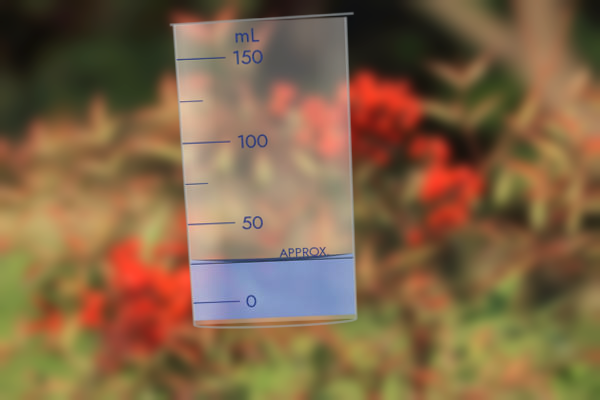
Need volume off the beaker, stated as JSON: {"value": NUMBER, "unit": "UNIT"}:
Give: {"value": 25, "unit": "mL"}
